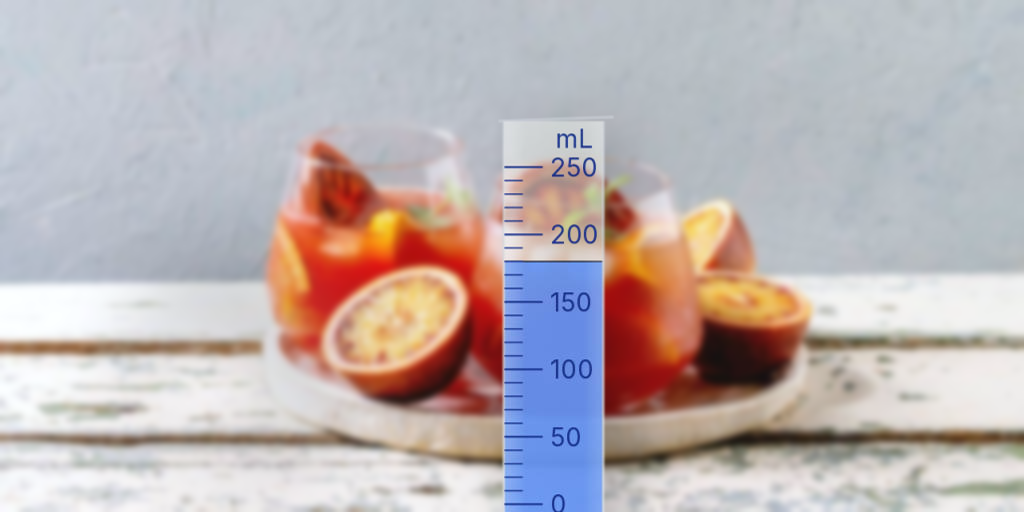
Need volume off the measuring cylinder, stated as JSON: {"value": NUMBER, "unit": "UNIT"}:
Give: {"value": 180, "unit": "mL"}
